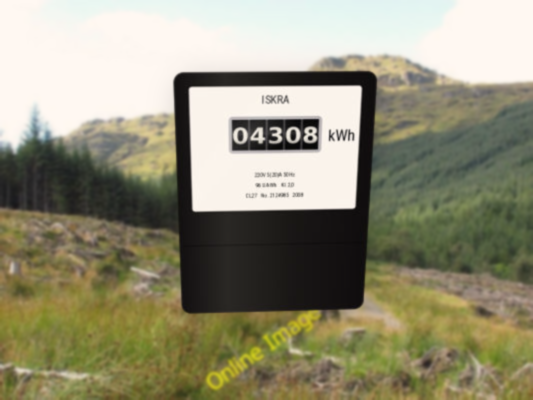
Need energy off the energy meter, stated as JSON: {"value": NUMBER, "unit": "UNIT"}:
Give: {"value": 4308, "unit": "kWh"}
